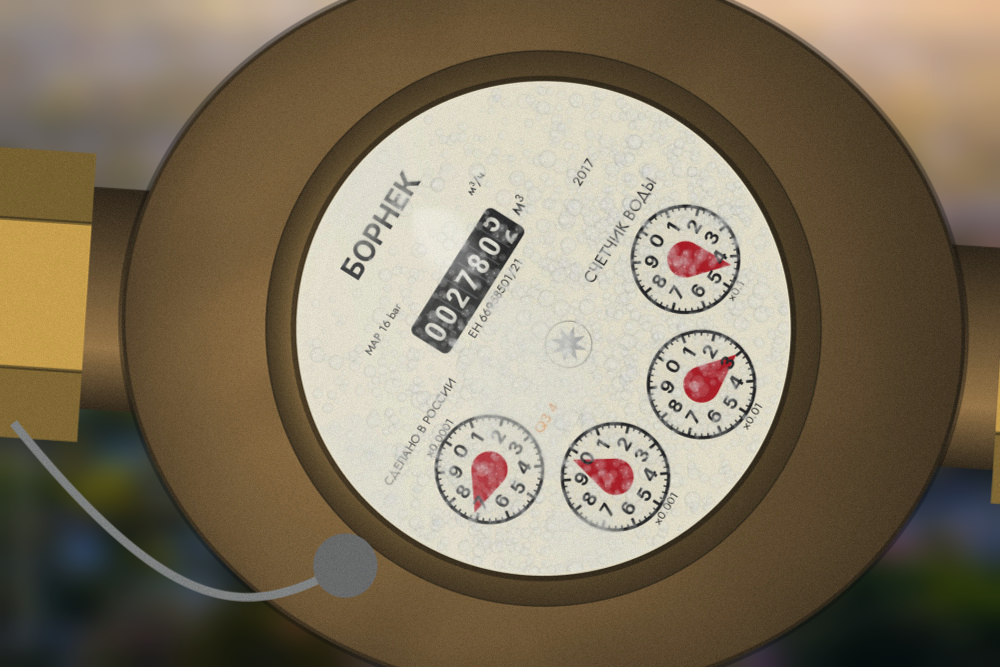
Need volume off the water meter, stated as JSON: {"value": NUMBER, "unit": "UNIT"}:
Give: {"value": 27805.4297, "unit": "m³"}
